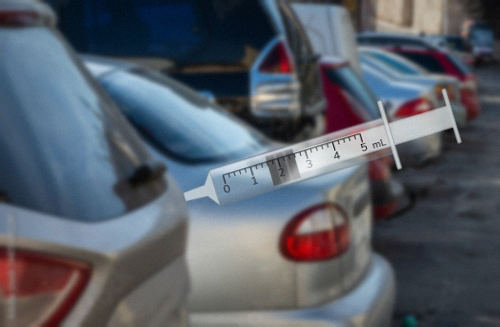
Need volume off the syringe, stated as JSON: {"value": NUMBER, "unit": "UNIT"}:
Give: {"value": 1.6, "unit": "mL"}
